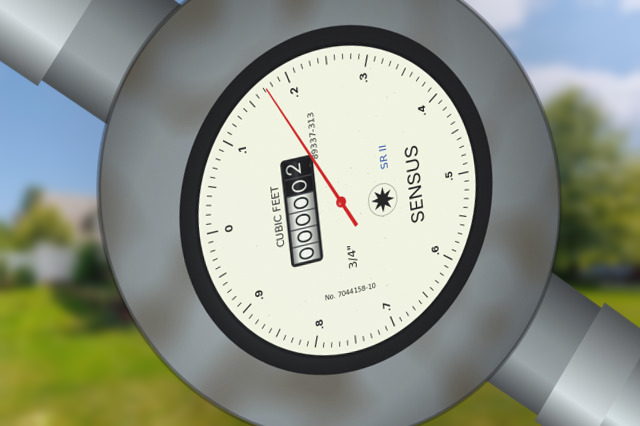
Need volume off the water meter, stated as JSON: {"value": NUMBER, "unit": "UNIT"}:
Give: {"value": 2.17, "unit": "ft³"}
